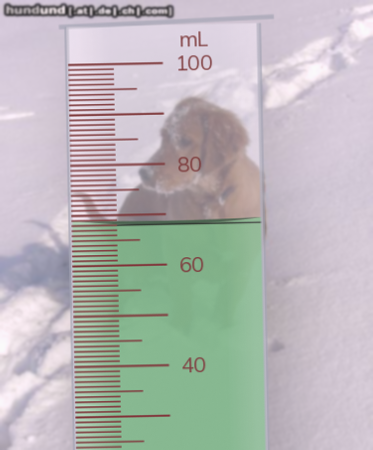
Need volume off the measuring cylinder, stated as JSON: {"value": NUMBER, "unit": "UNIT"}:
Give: {"value": 68, "unit": "mL"}
